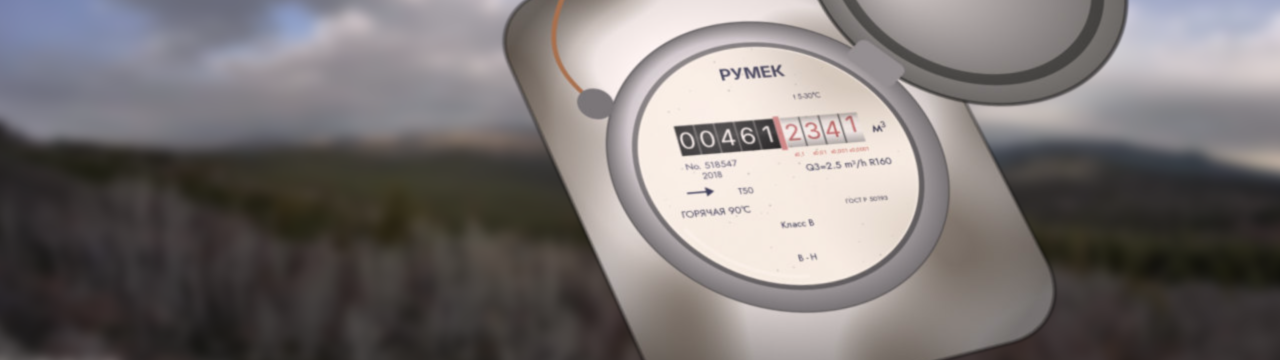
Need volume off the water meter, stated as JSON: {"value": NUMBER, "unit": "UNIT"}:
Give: {"value": 461.2341, "unit": "m³"}
